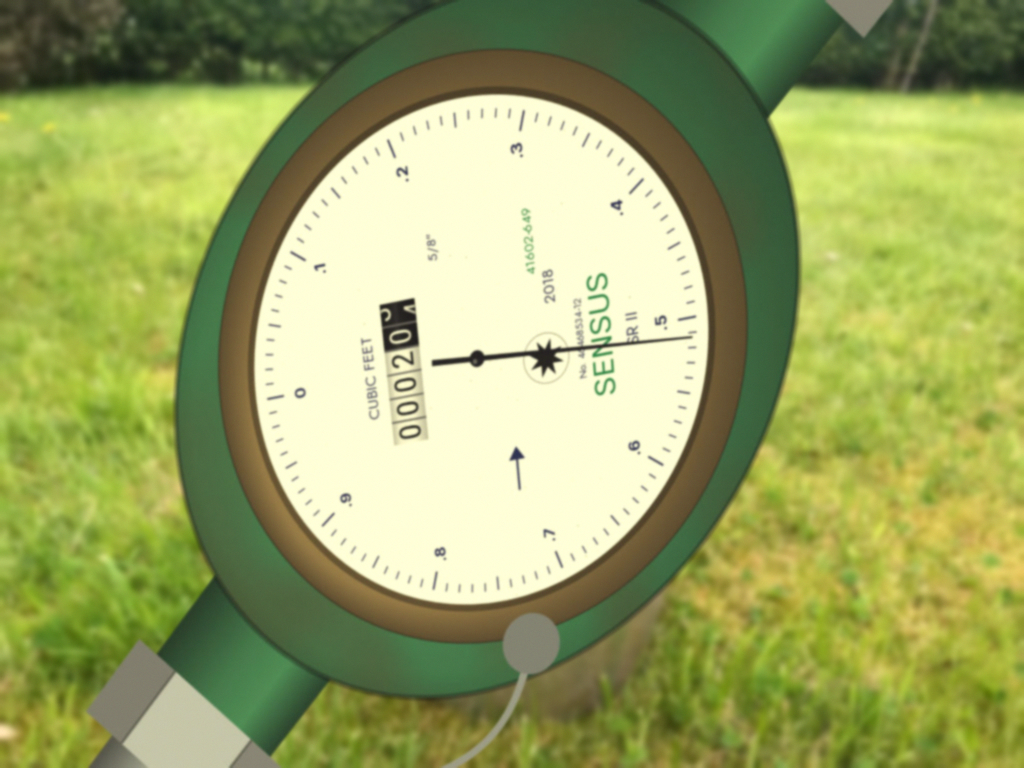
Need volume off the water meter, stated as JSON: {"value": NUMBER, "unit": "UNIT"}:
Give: {"value": 203.51, "unit": "ft³"}
